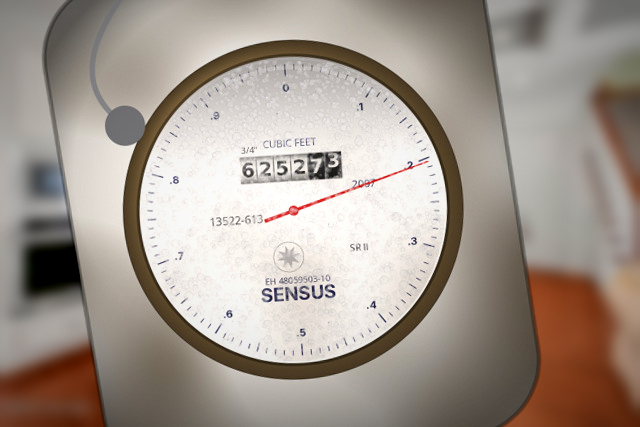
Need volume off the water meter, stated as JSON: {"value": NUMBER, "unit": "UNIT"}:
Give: {"value": 625273.20, "unit": "ft³"}
